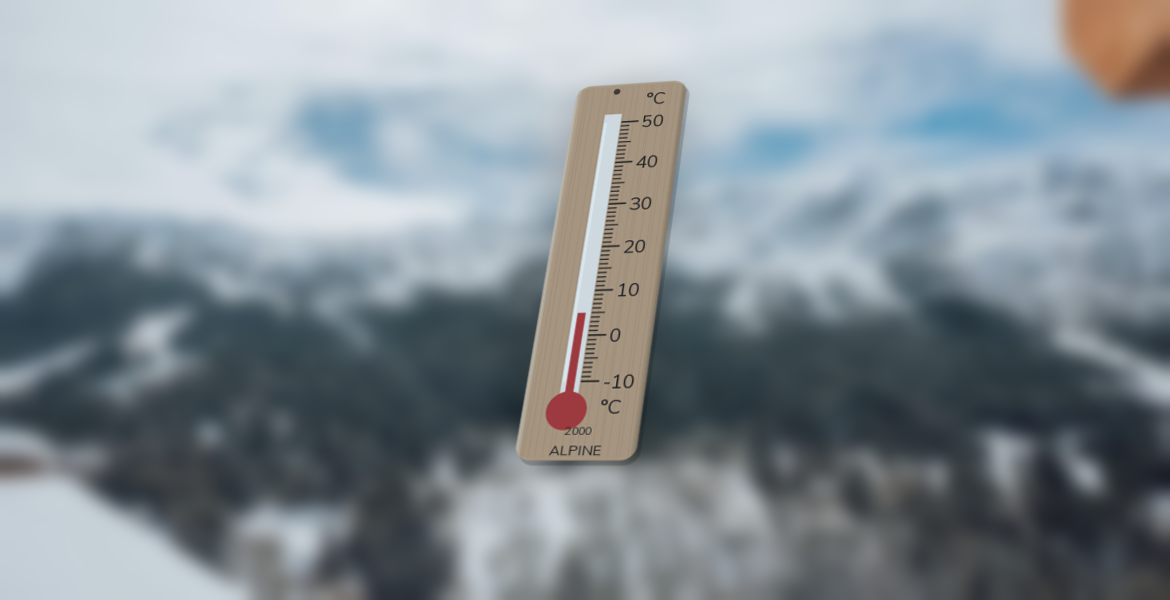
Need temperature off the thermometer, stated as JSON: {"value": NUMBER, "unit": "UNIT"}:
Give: {"value": 5, "unit": "°C"}
